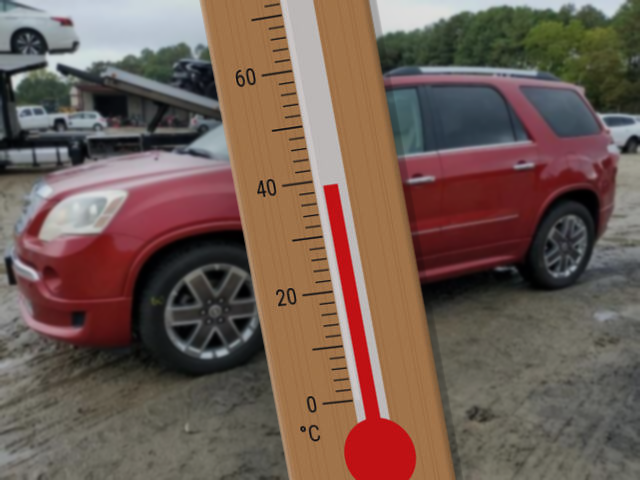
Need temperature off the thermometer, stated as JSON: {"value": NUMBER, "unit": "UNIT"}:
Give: {"value": 39, "unit": "°C"}
